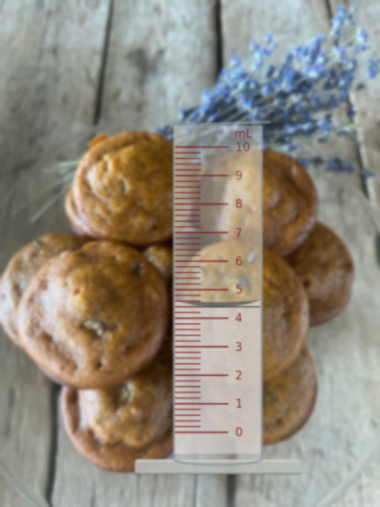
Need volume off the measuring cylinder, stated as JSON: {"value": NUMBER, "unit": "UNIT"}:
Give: {"value": 4.4, "unit": "mL"}
